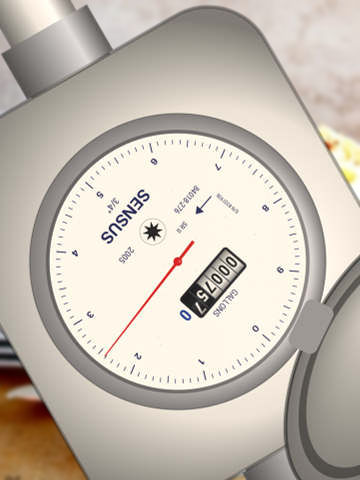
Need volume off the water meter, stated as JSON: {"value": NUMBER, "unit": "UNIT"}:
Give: {"value": 7572.4, "unit": "gal"}
